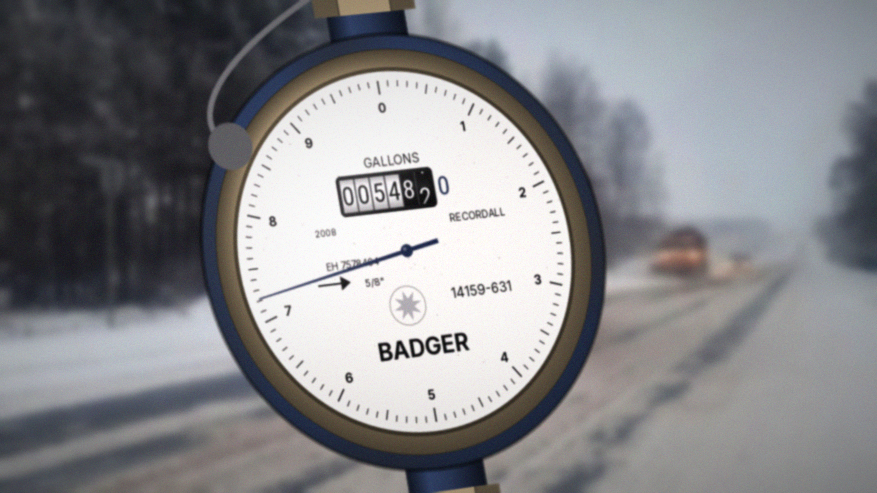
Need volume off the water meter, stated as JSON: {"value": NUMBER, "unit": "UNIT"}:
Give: {"value": 54817.2, "unit": "gal"}
